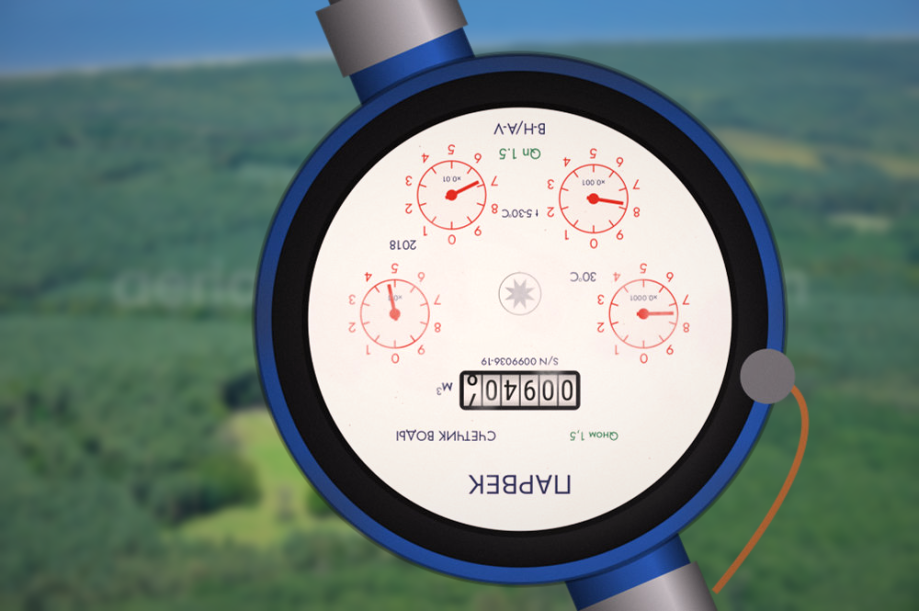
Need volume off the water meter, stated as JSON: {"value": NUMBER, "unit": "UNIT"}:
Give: {"value": 9407.4677, "unit": "m³"}
